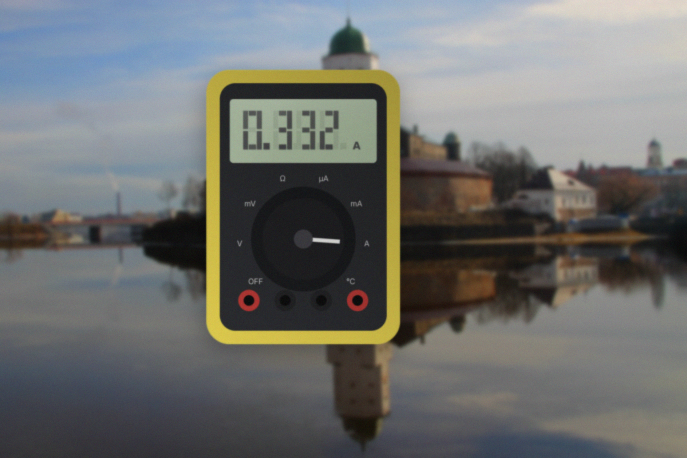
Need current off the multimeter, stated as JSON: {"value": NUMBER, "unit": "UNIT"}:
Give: {"value": 0.332, "unit": "A"}
